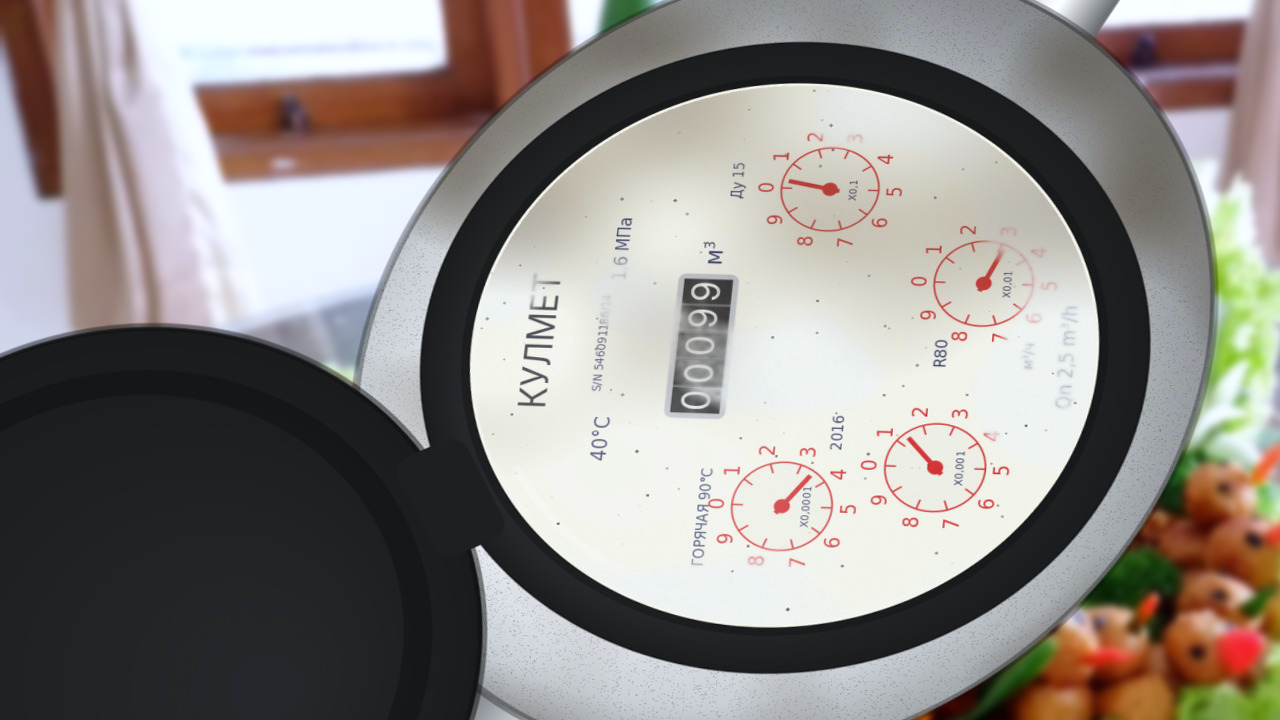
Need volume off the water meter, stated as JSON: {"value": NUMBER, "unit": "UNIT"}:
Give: {"value": 99.0313, "unit": "m³"}
